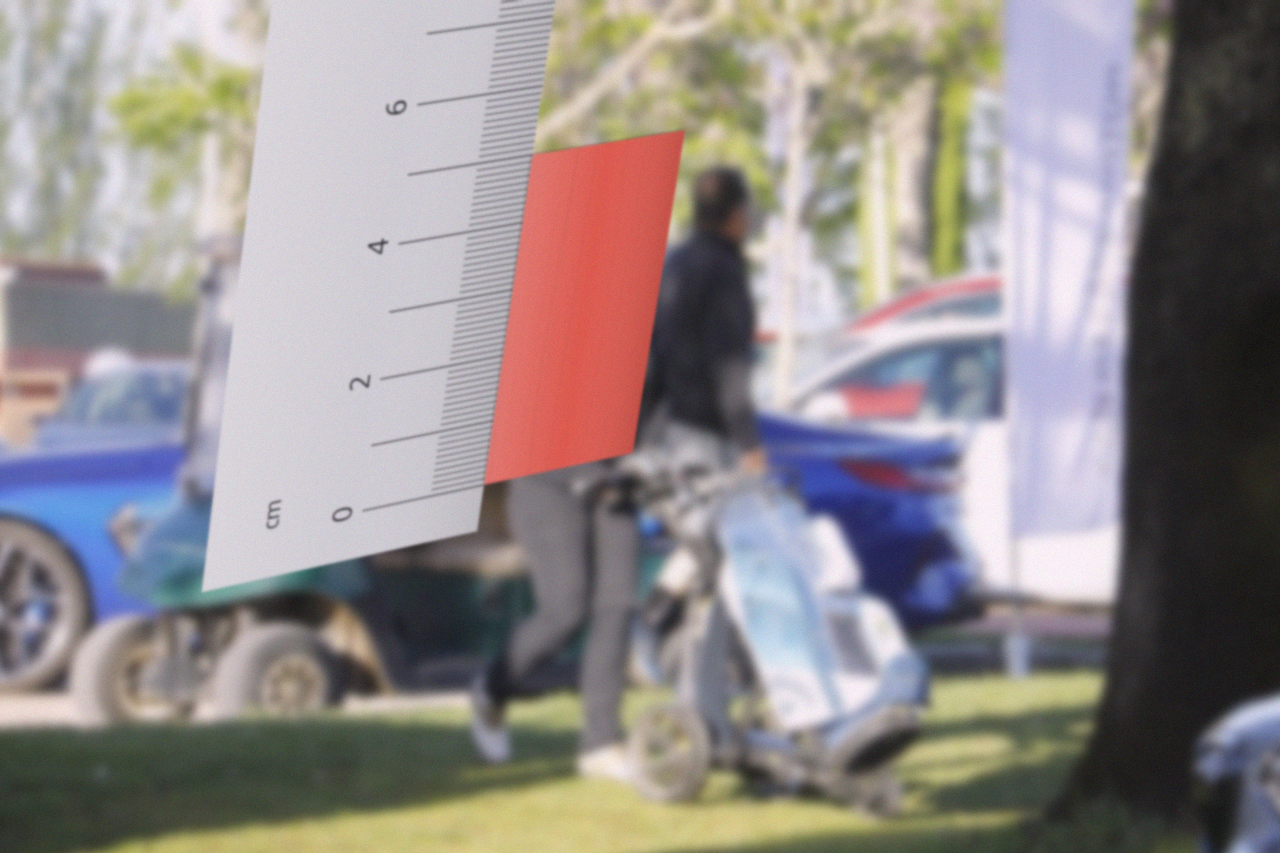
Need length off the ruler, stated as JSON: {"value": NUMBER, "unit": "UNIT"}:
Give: {"value": 5, "unit": "cm"}
